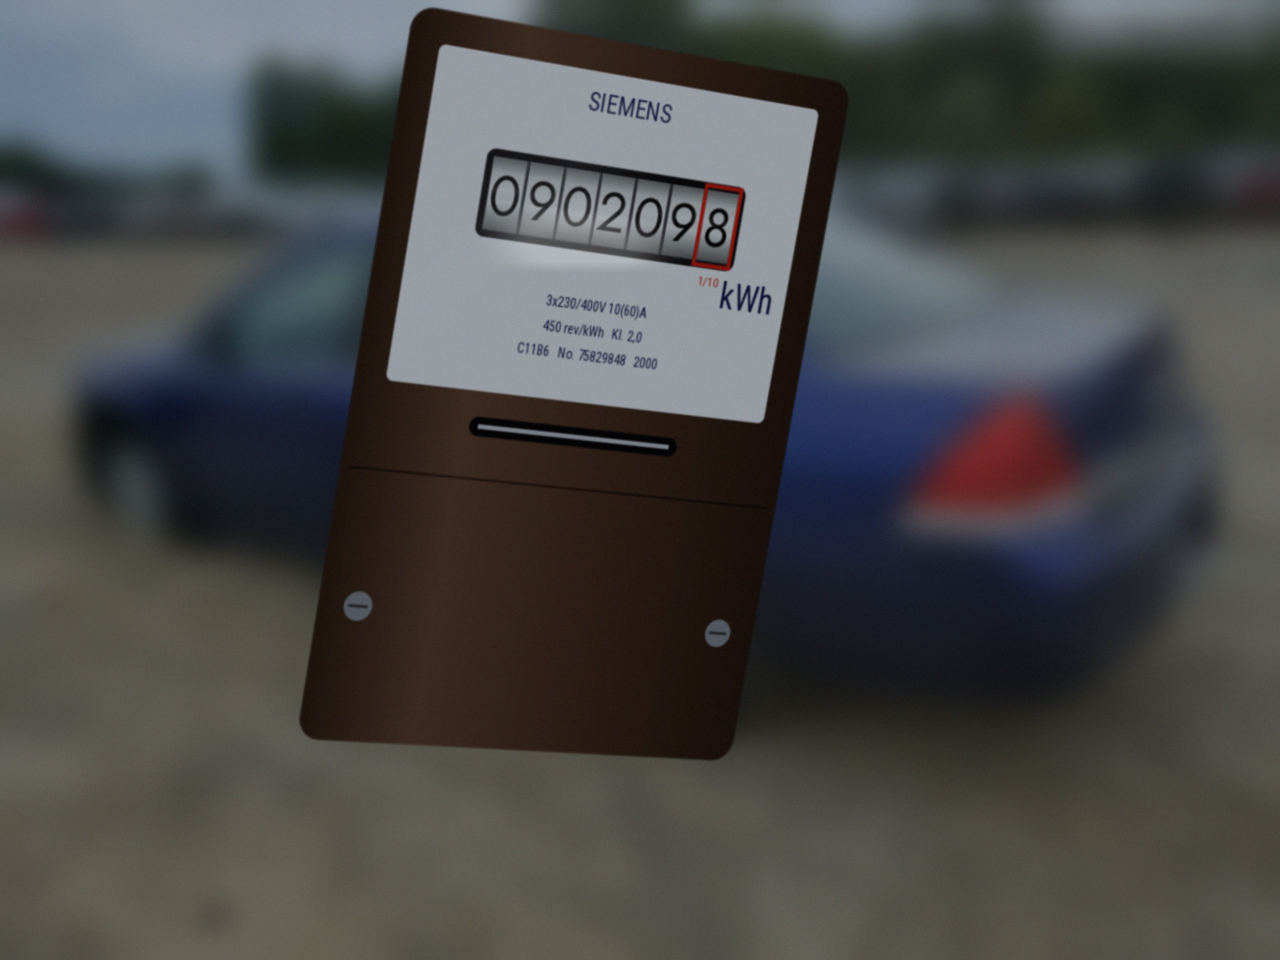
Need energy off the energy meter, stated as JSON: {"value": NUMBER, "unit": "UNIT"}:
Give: {"value": 90209.8, "unit": "kWh"}
